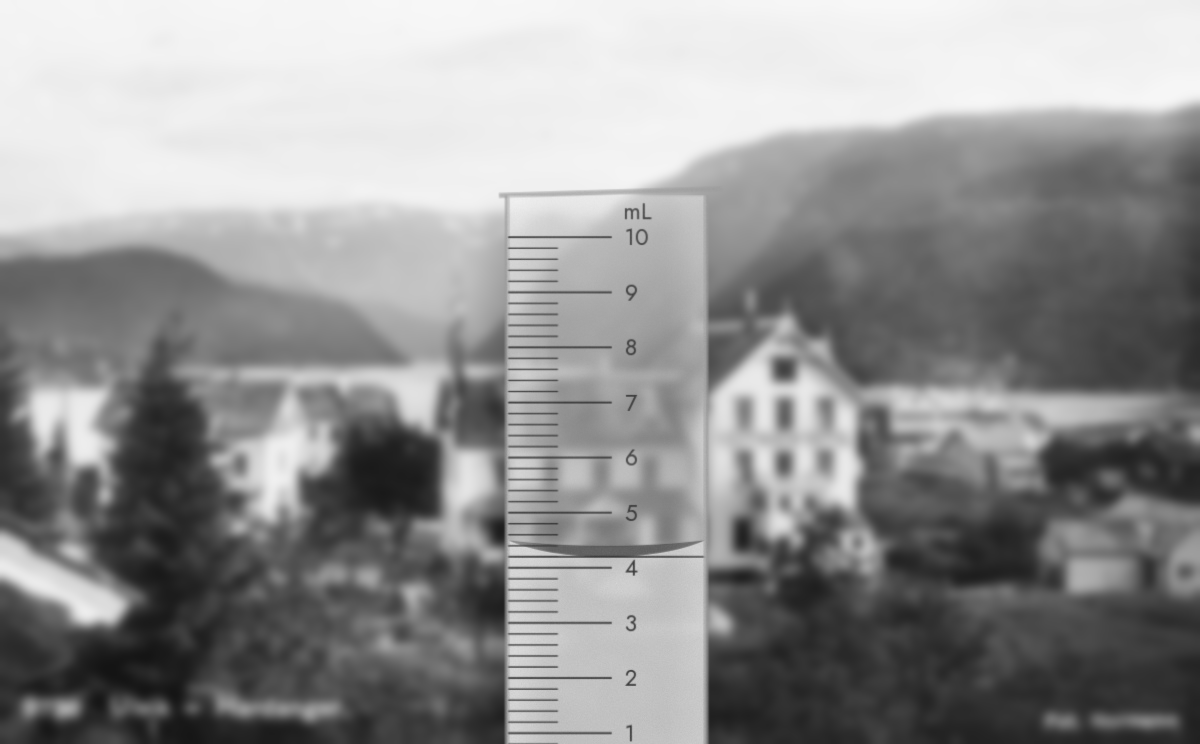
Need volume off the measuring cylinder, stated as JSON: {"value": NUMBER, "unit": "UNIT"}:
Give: {"value": 4.2, "unit": "mL"}
